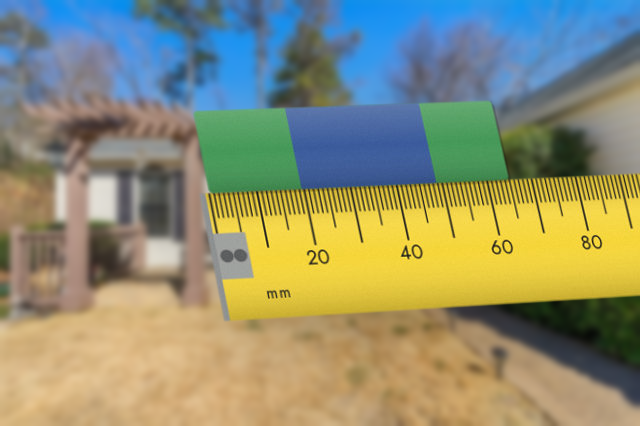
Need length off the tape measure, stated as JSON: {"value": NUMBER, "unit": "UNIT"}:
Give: {"value": 65, "unit": "mm"}
